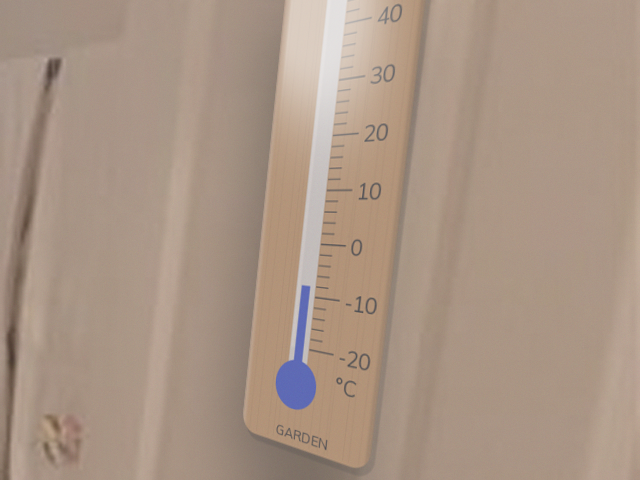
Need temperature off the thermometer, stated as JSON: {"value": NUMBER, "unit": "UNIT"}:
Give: {"value": -8, "unit": "°C"}
